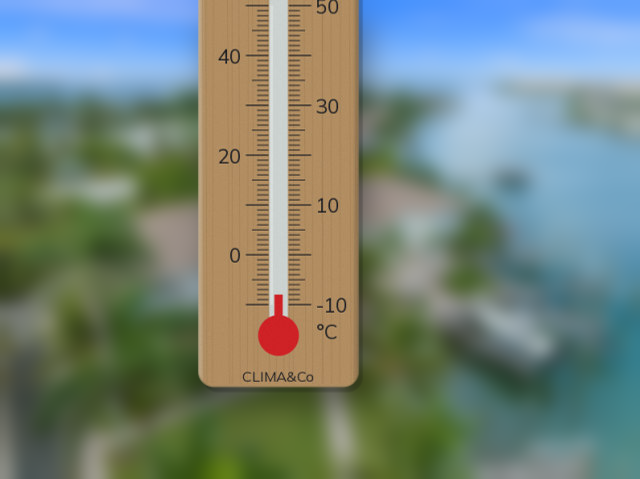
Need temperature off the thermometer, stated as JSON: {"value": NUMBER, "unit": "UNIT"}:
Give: {"value": -8, "unit": "°C"}
